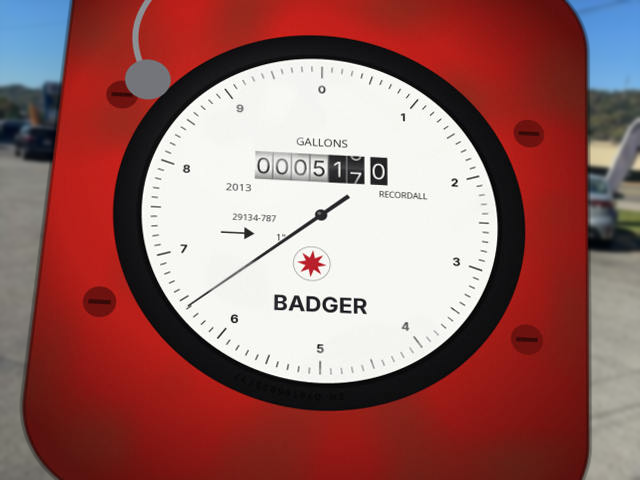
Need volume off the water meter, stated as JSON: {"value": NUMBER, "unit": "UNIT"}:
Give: {"value": 5166.4, "unit": "gal"}
